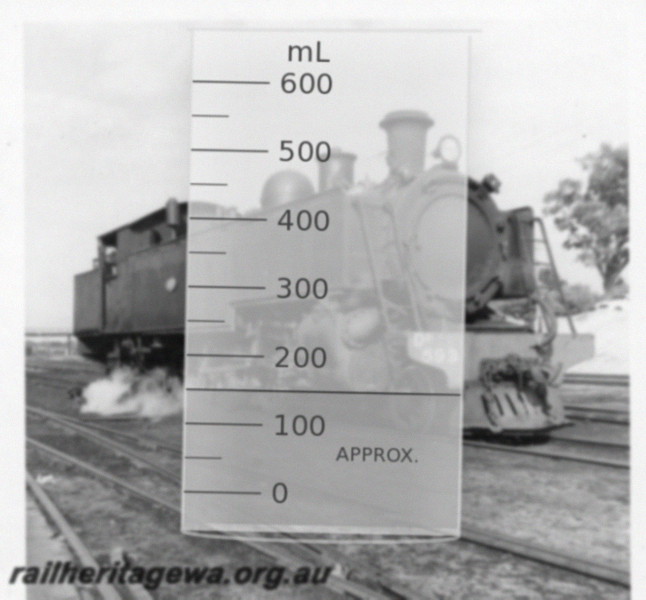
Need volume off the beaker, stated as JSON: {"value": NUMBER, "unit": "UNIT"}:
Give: {"value": 150, "unit": "mL"}
